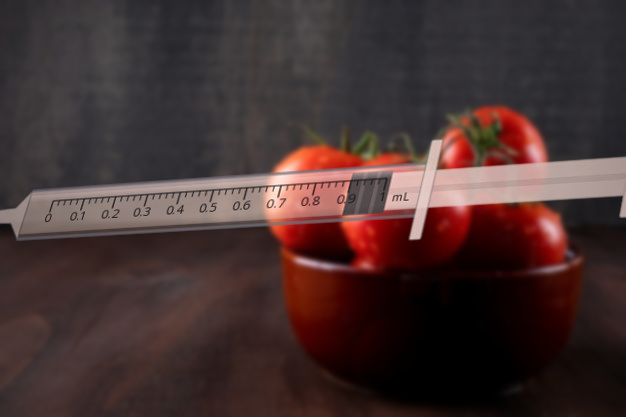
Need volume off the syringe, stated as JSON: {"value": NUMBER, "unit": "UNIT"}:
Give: {"value": 0.9, "unit": "mL"}
